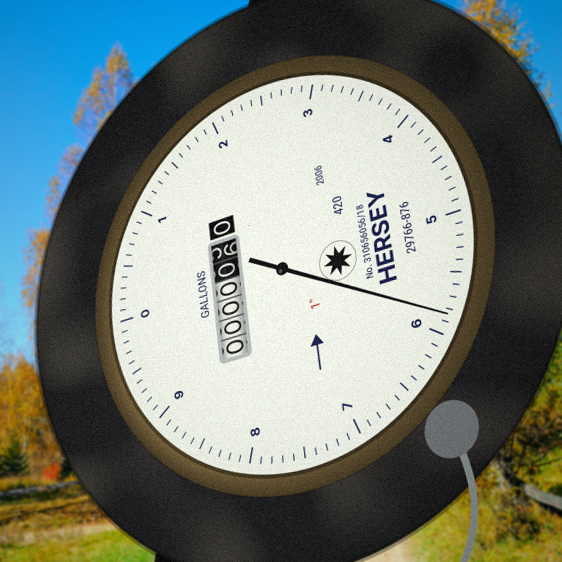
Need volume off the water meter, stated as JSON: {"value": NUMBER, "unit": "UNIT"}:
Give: {"value": 55.8, "unit": "gal"}
